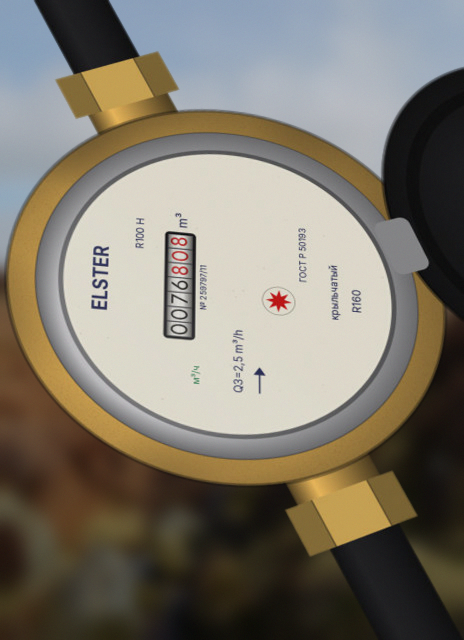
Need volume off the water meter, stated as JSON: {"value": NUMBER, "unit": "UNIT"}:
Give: {"value": 76.808, "unit": "m³"}
